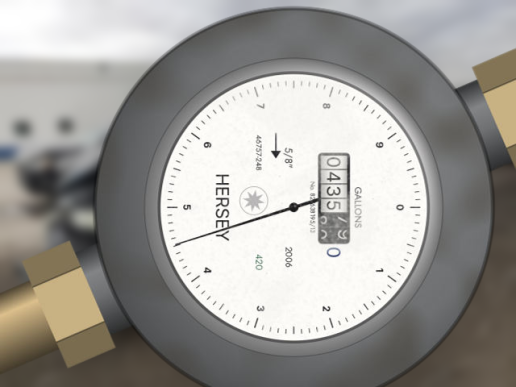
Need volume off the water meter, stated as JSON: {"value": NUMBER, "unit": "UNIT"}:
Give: {"value": 435794.5, "unit": "gal"}
